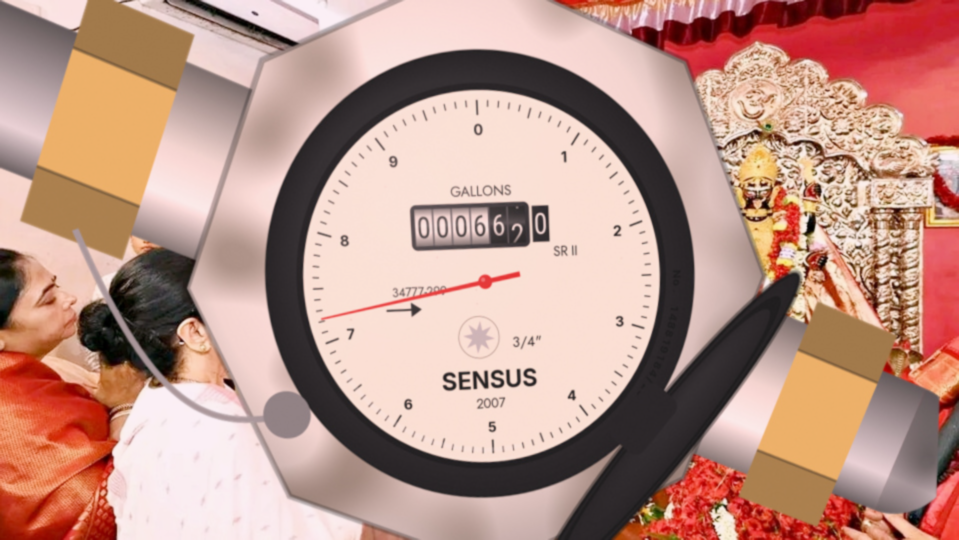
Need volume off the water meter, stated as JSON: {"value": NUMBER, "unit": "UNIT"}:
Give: {"value": 6617.2, "unit": "gal"}
